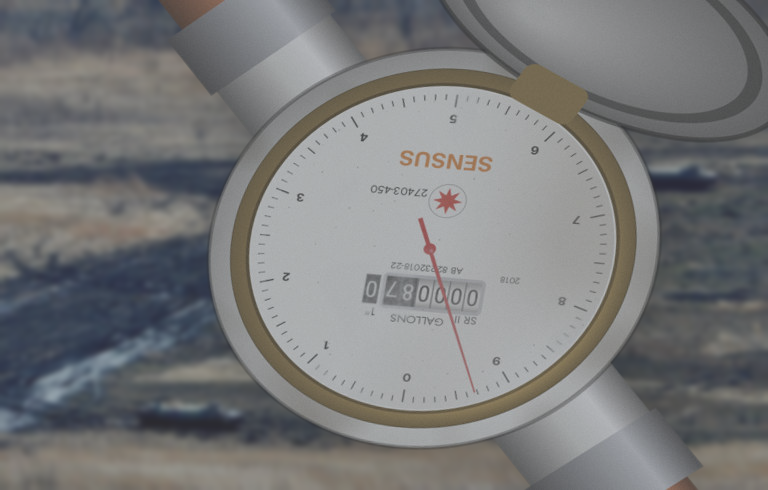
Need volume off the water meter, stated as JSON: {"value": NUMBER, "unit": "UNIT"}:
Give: {"value": 869.3, "unit": "gal"}
